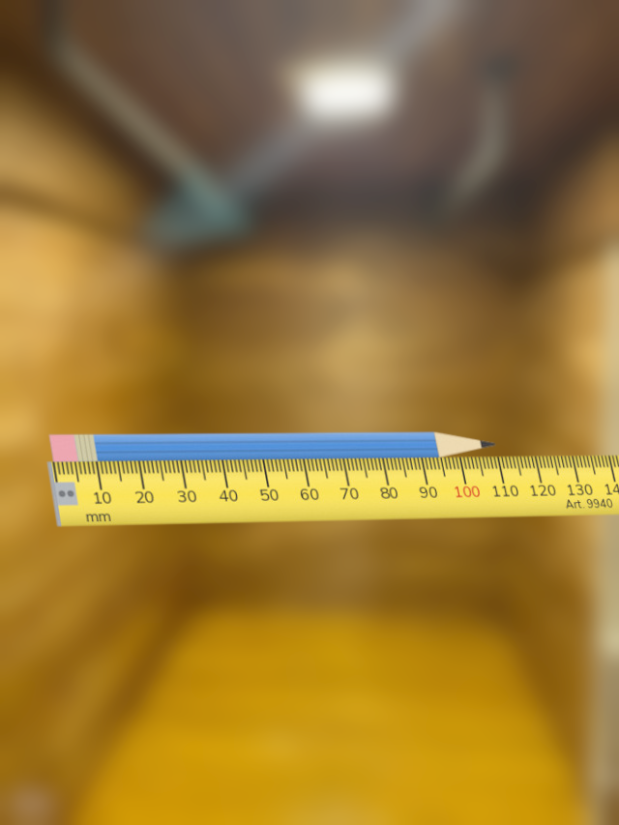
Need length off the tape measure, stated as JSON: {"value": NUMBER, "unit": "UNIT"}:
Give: {"value": 110, "unit": "mm"}
